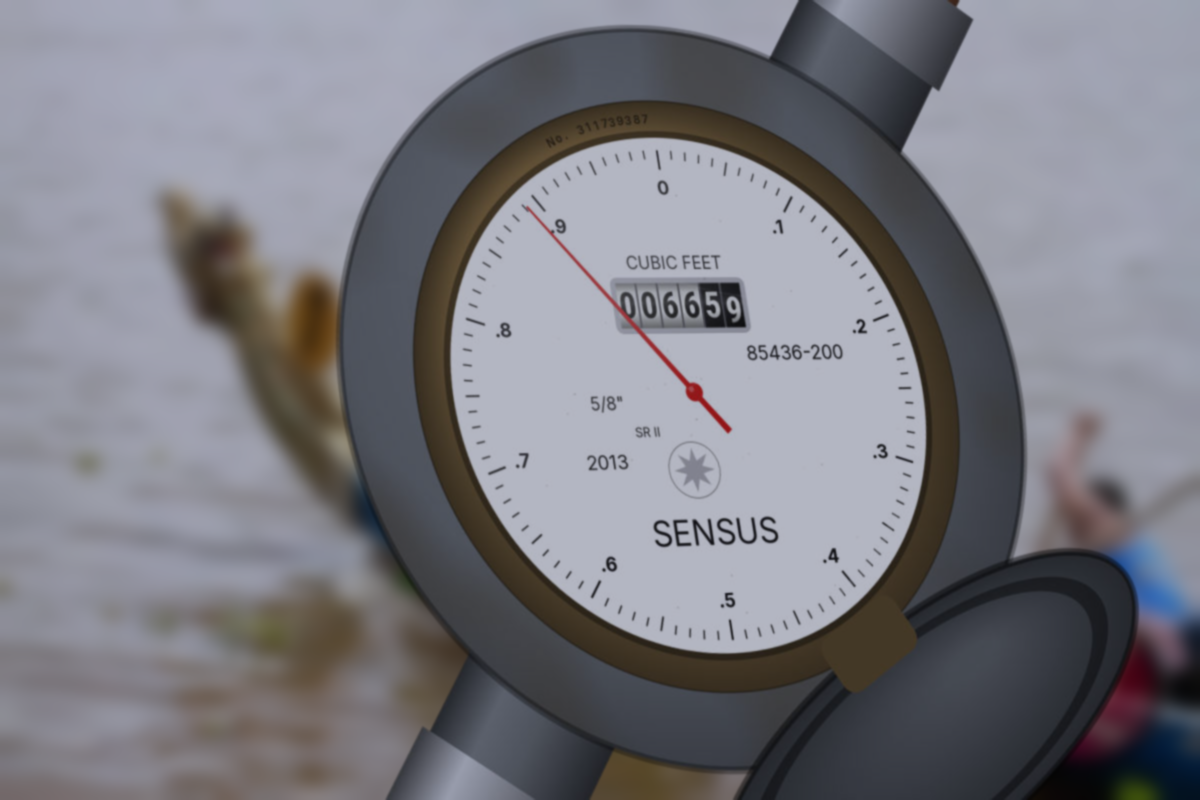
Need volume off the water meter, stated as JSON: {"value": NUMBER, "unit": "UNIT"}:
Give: {"value": 6658.89, "unit": "ft³"}
